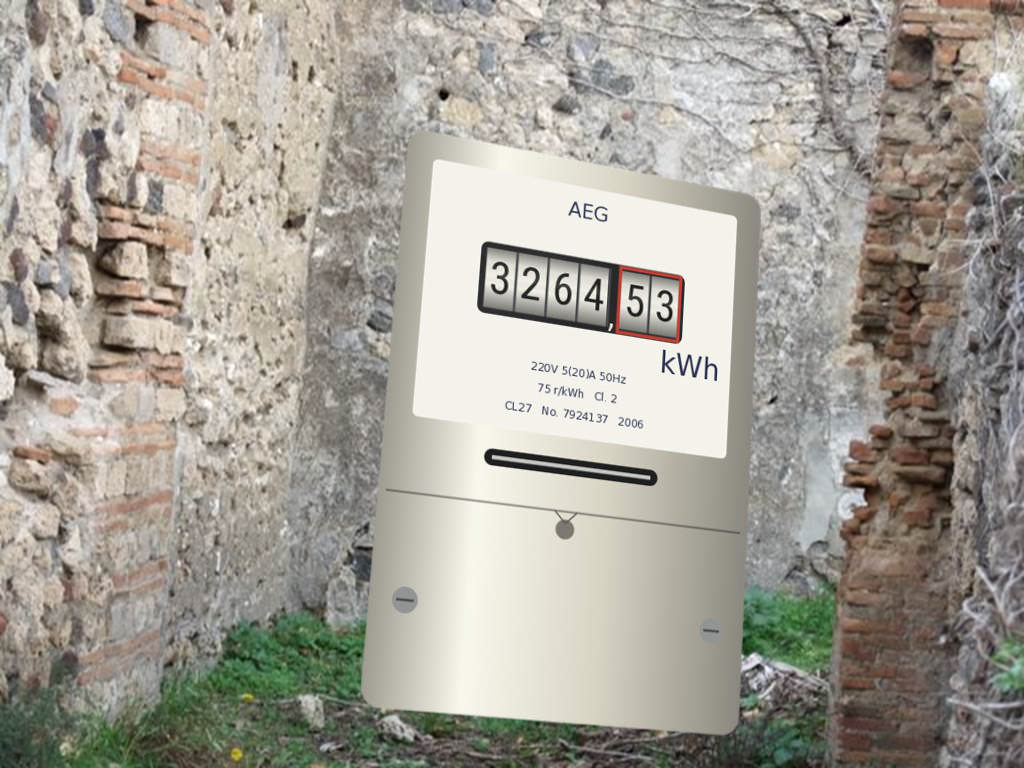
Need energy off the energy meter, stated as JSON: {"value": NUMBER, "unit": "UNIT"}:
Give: {"value": 3264.53, "unit": "kWh"}
